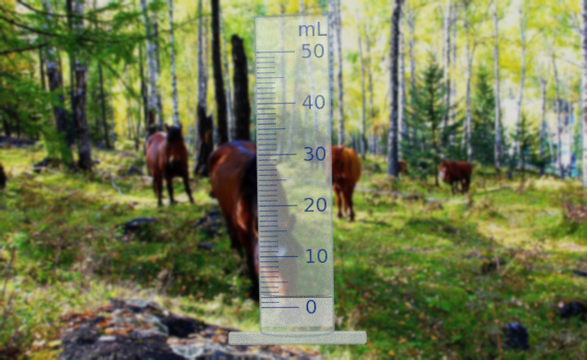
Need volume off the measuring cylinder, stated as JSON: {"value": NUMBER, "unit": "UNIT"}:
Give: {"value": 2, "unit": "mL"}
